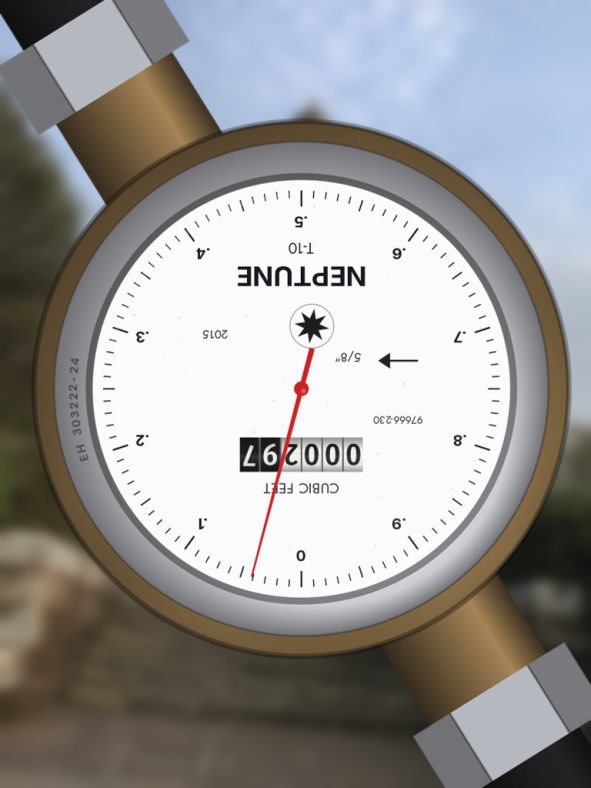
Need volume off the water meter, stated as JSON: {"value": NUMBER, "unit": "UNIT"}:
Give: {"value": 297.04, "unit": "ft³"}
